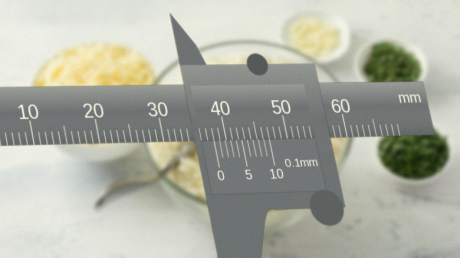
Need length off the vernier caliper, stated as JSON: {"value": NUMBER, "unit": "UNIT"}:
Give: {"value": 38.0, "unit": "mm"}
